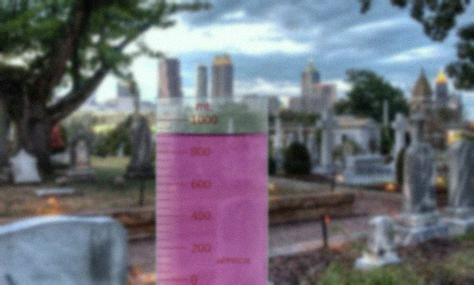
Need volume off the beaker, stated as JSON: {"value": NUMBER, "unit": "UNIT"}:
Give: {"value": 900, "unit": "mL"}
